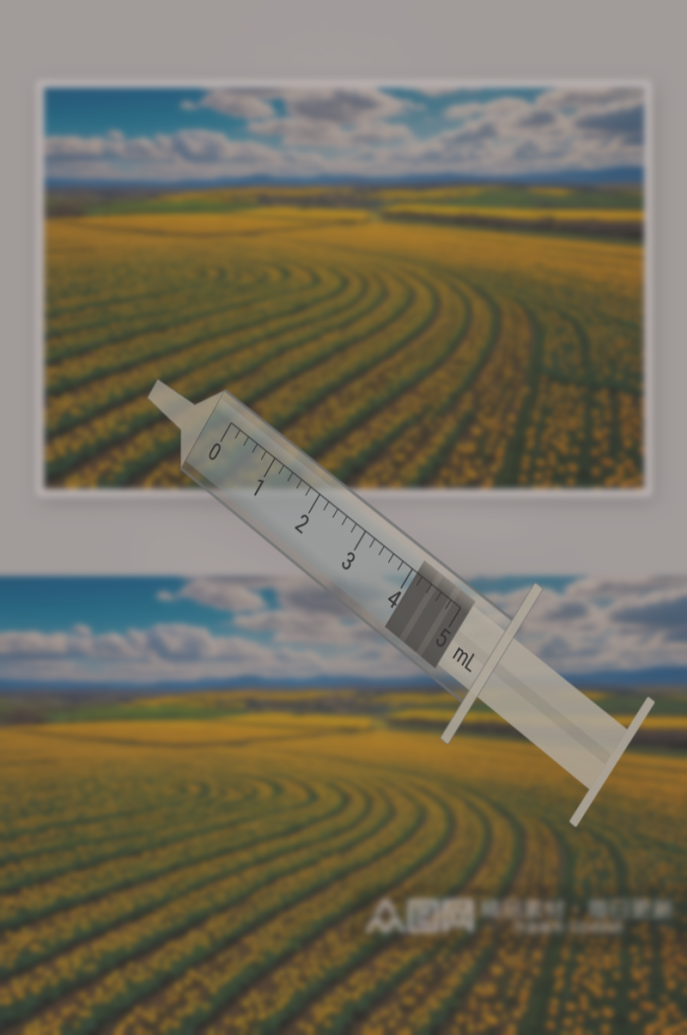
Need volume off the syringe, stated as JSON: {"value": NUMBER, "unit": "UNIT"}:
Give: {"value": 4.1, "unit": "mL"}
